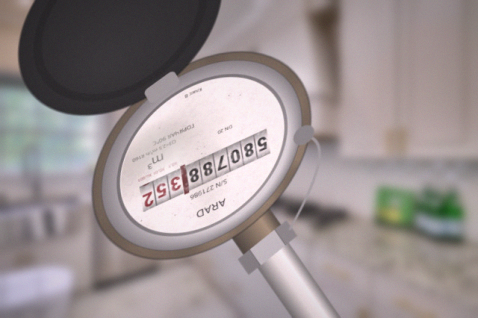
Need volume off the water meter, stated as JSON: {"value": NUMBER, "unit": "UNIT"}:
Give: {"value": 580788.352, "unit": "m³"}
